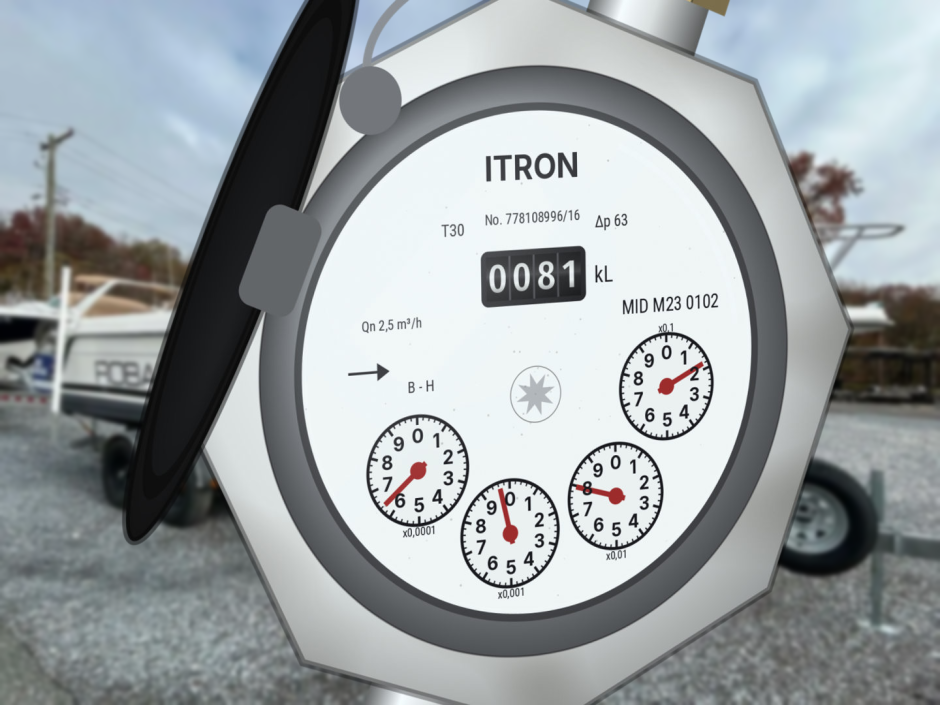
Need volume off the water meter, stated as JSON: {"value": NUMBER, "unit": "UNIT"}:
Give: {"value": 81.1796, "unit": "kL"}
